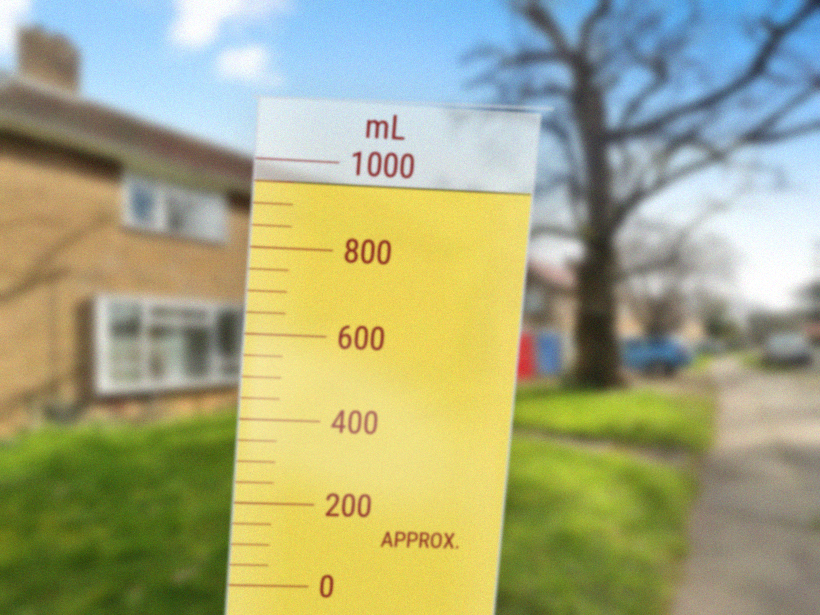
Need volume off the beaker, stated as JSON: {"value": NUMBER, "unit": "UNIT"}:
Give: {"value": 950, "unit": "mL"}
